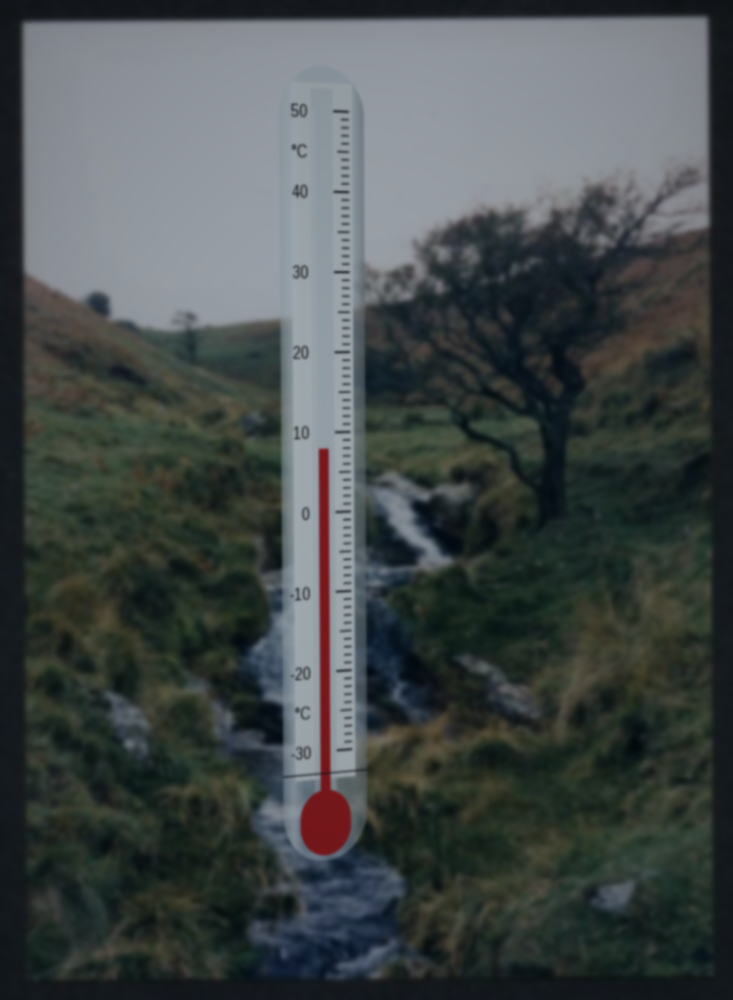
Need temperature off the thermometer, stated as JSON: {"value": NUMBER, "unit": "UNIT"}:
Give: {"value": 8, "unit": "°C"}
